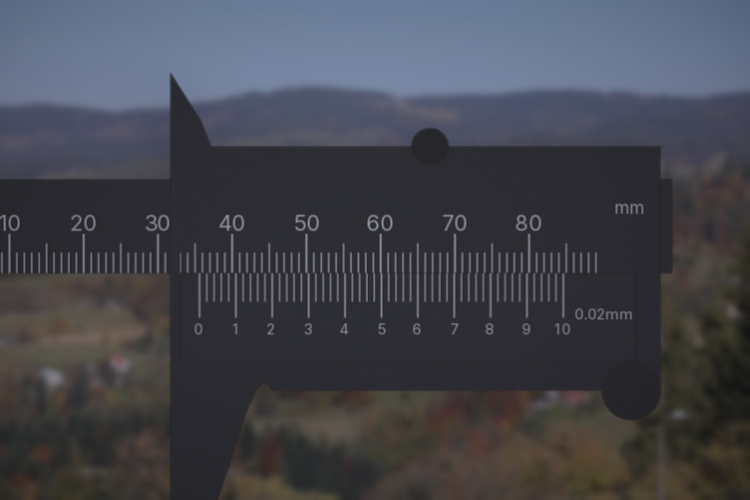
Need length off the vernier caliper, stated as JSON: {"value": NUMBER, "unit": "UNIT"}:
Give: {"value": 35.6, "unit": "mm"}
